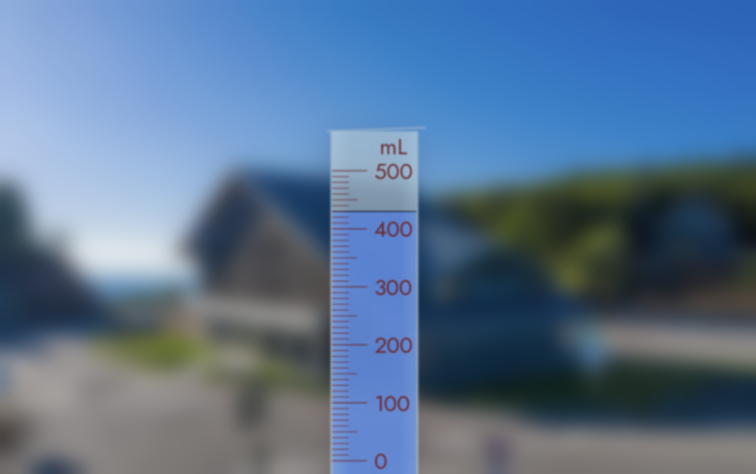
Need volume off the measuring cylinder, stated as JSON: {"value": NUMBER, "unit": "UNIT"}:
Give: {"value": 430, "unit": "mL"}
